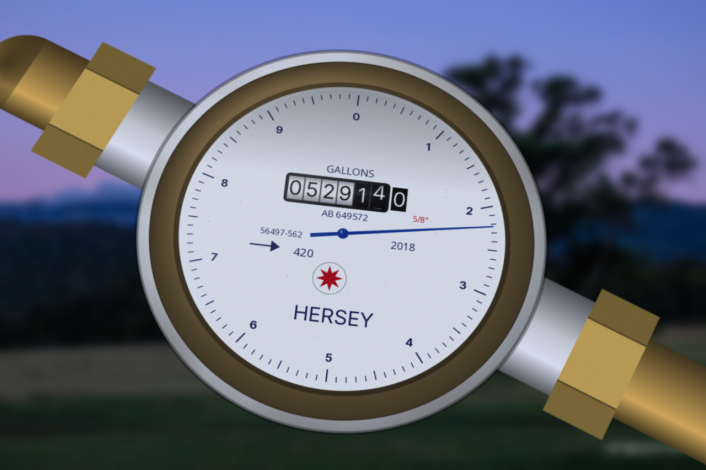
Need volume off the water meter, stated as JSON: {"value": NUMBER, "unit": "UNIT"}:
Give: {"value": 529142.2, "unit": "gal"}
